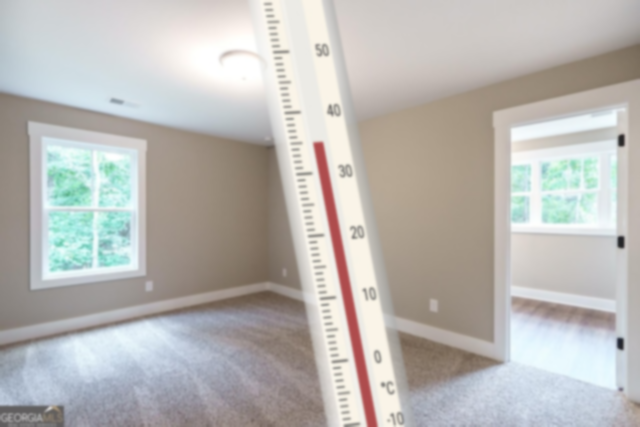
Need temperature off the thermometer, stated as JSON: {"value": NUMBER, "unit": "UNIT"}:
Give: {"value": 35, "unit": "°C"}
